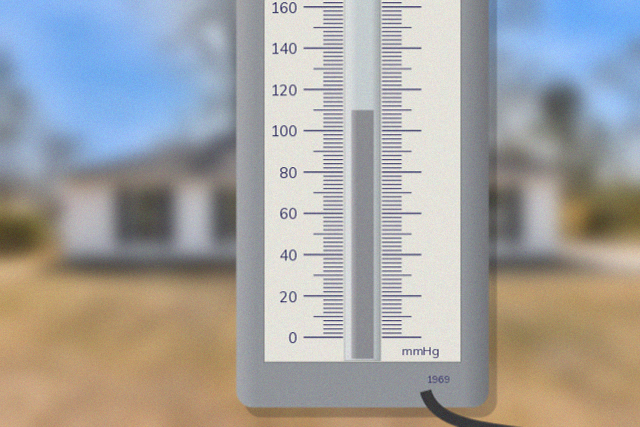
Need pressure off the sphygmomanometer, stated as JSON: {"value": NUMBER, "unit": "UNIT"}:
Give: {"value": 110, "unit": "mmHg"}
